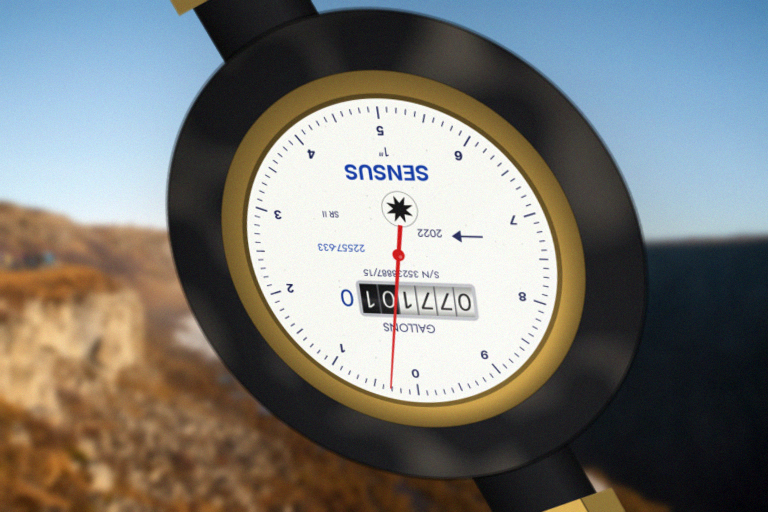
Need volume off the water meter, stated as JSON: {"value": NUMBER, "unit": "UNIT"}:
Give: {"value": 771010.3, "unit": "gal"}
